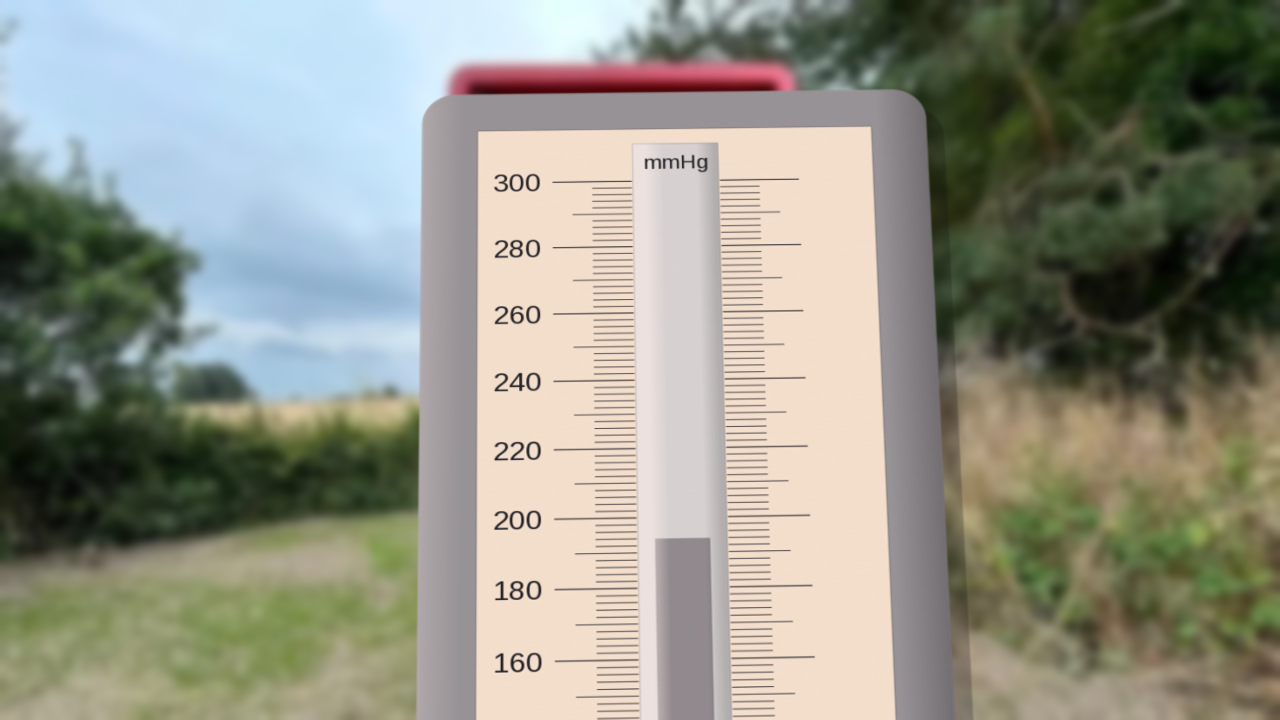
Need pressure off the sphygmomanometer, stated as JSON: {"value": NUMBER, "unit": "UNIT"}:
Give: {"value": 194, "unit": "mmHg"}
